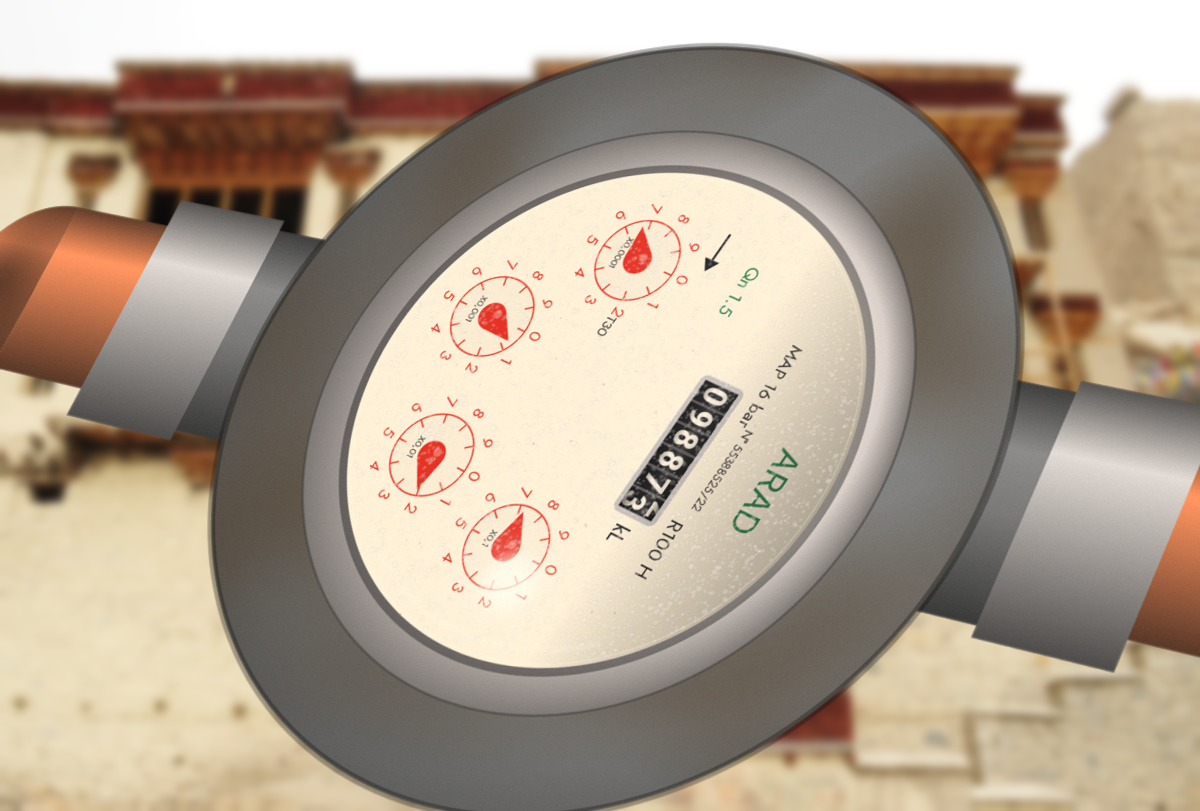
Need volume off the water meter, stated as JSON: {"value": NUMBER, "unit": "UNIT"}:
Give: {"value": 98872.7206, "unit": "kL"}
